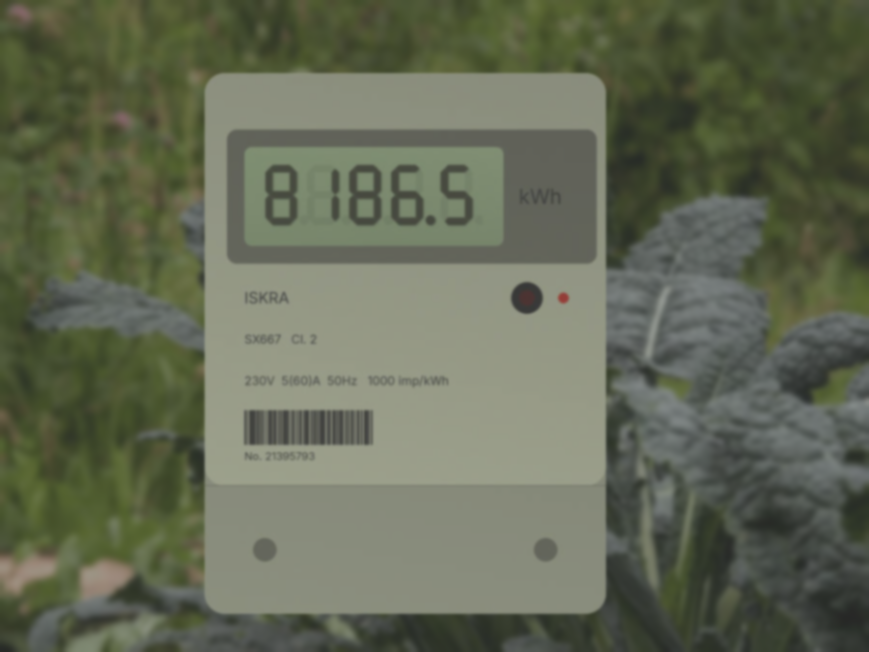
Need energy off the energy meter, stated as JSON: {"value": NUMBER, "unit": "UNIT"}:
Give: {"value": 8186.5, "unit": "kWh"}
